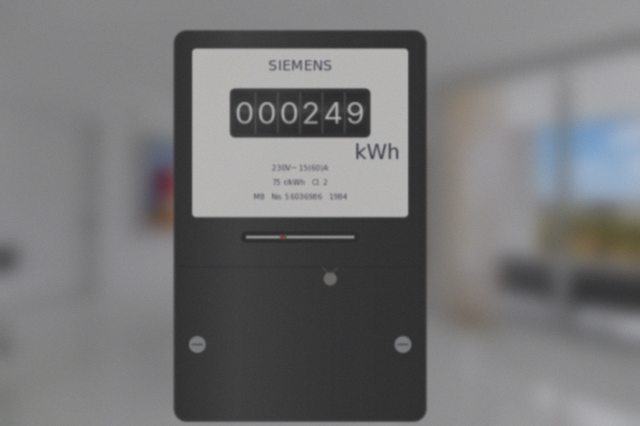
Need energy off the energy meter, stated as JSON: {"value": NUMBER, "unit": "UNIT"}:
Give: {"value": 249, "unit": "kWh"}
